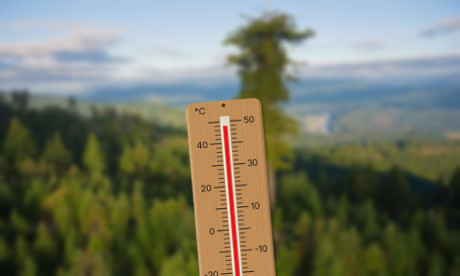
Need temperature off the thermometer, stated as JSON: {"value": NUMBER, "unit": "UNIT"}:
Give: {"value": 48, "unit": "°C"}
